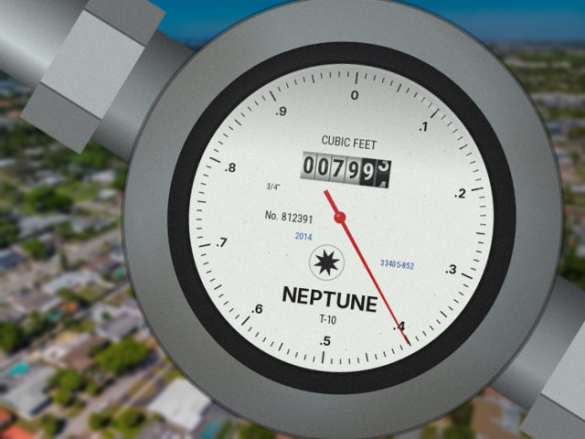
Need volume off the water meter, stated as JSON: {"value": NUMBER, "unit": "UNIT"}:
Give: {"value": 7993.40, "unit": "ft³"}
